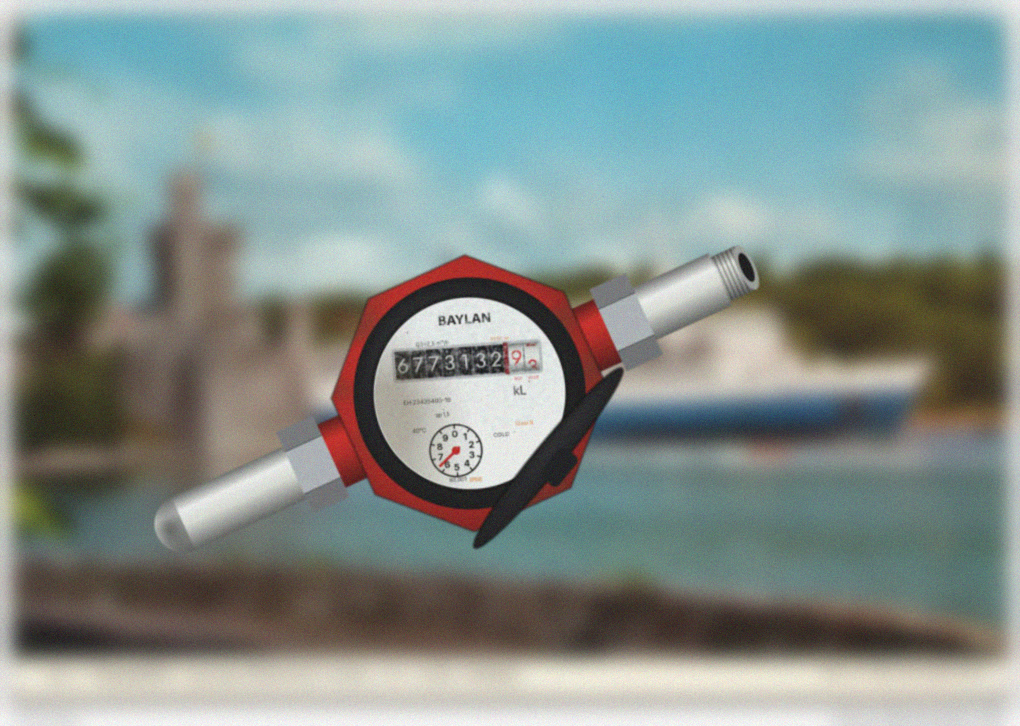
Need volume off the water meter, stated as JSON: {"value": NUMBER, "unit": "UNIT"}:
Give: {"value": 6773132.926, "unit": "kL"}
